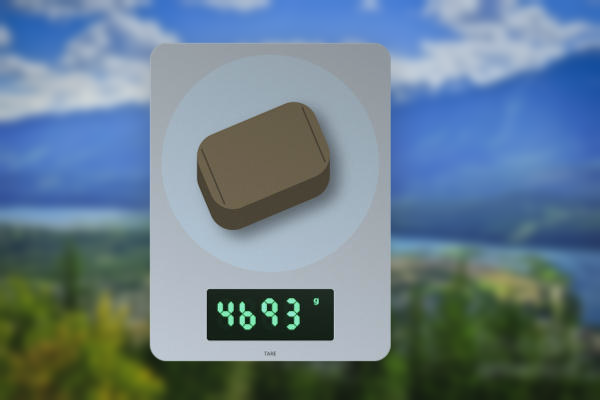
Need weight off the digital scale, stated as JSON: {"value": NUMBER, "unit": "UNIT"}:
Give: {"value": 4693, "unit": "g"}
